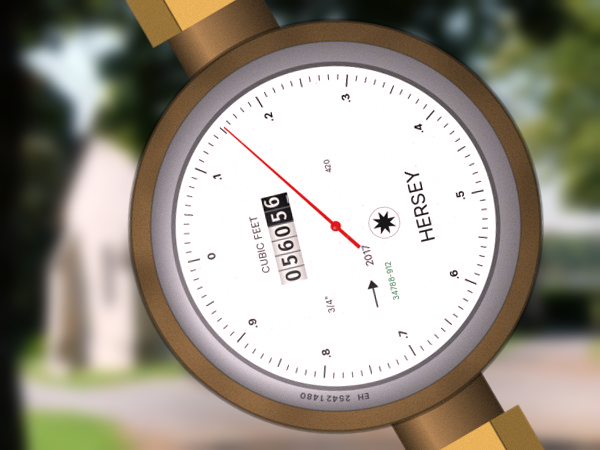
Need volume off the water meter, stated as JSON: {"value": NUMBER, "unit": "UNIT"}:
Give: {"value": 56056.15, "unit": "ft³"}
